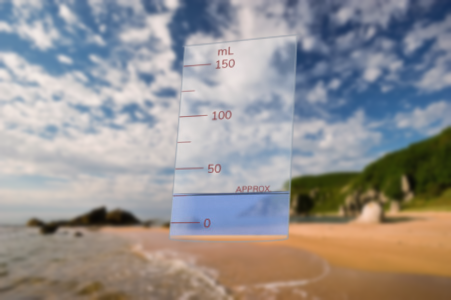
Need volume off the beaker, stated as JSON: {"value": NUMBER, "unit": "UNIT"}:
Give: {"value": 25, "unit": "mL"}
